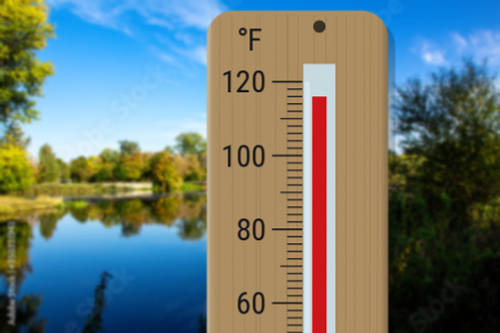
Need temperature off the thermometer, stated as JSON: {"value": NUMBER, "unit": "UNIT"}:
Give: {"value": 116, "unit": "°F"}
